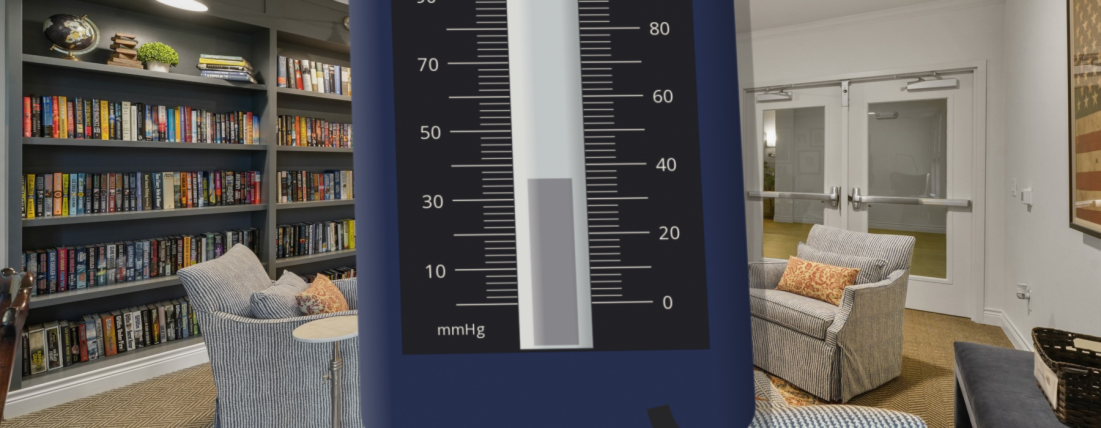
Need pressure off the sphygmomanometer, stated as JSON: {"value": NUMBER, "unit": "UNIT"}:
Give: {"value": 36, "unit": "mmHg"}
